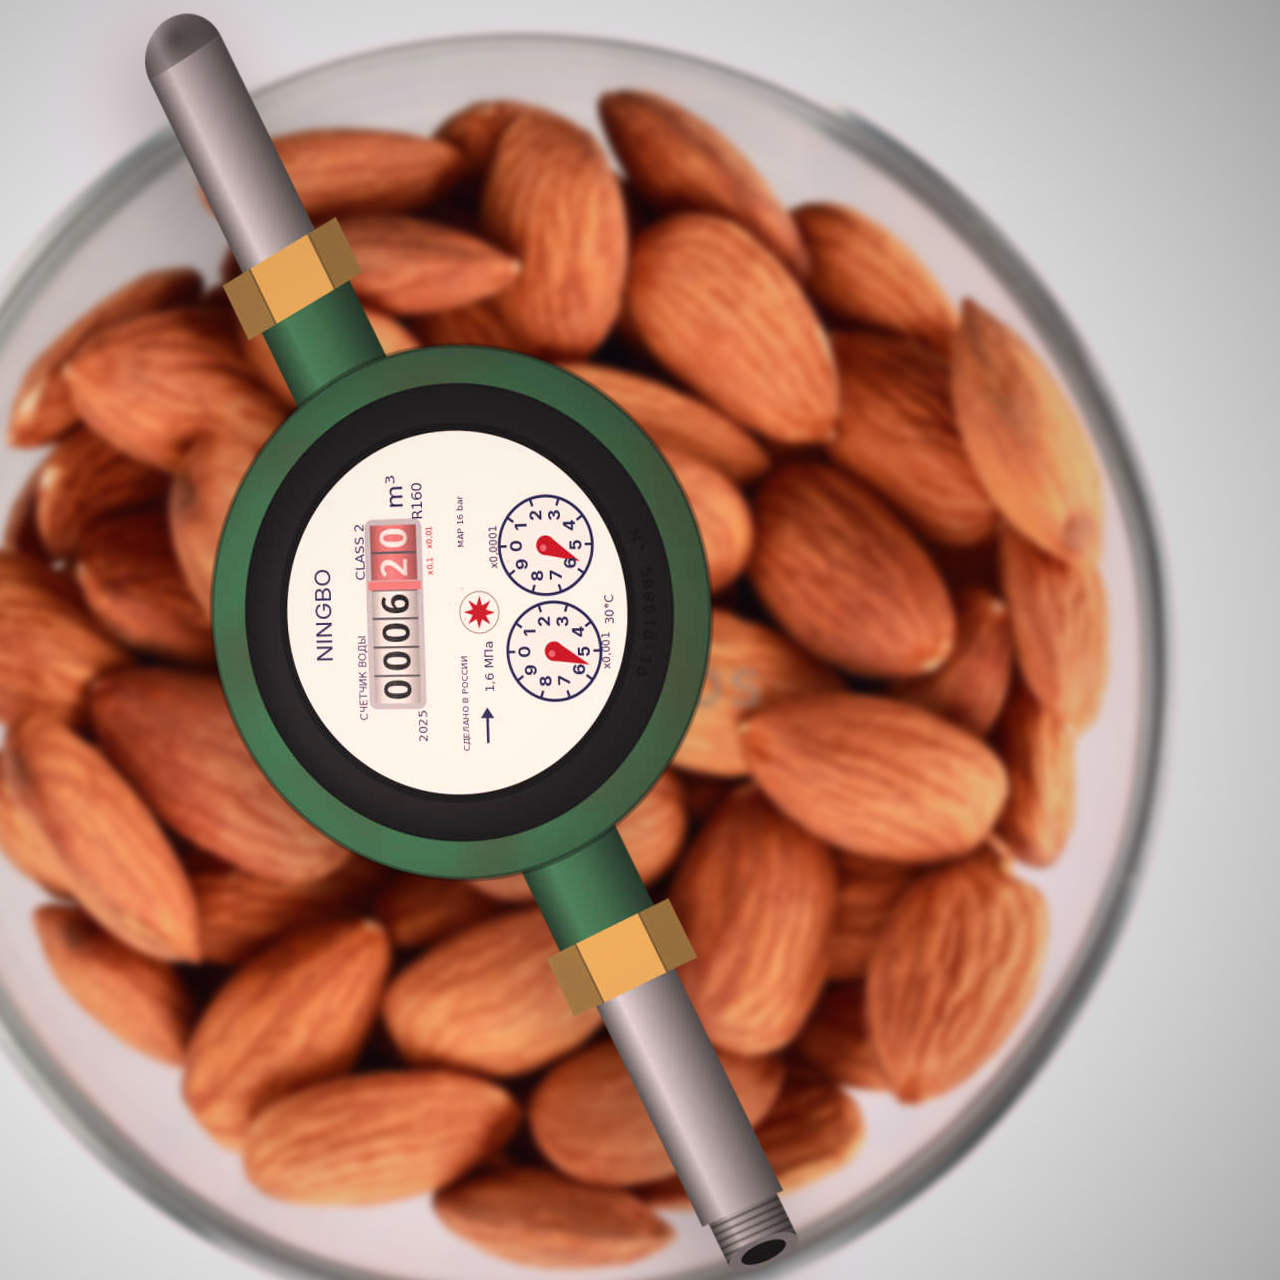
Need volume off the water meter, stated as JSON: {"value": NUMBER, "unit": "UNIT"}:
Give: {"value": 6.2055, "unit": "m³"}
